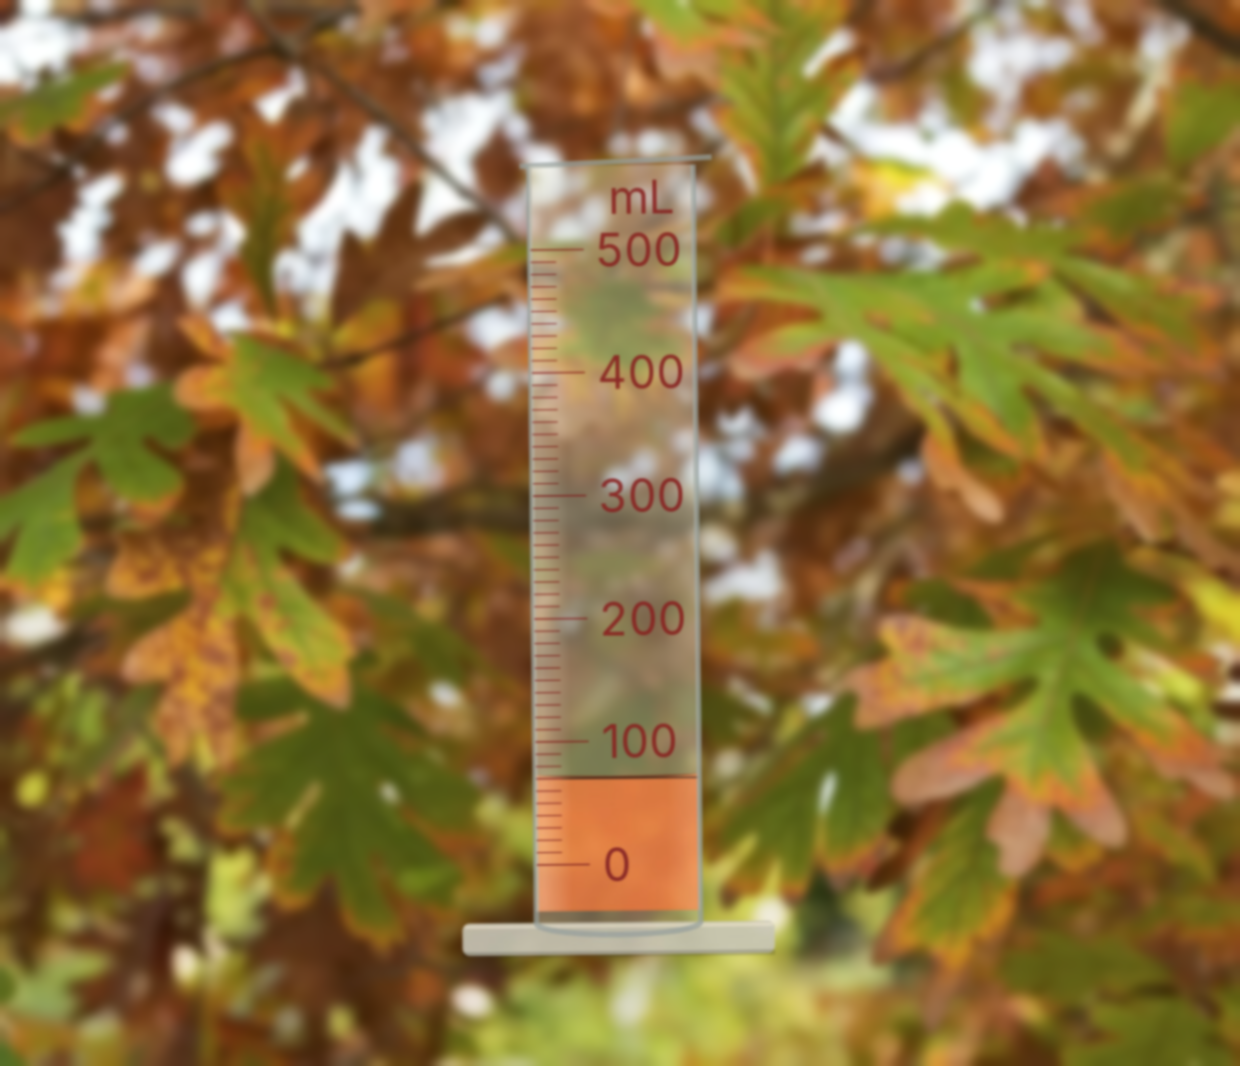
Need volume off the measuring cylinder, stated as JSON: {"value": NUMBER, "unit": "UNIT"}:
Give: {"value": 70, "unit": "mL"}
